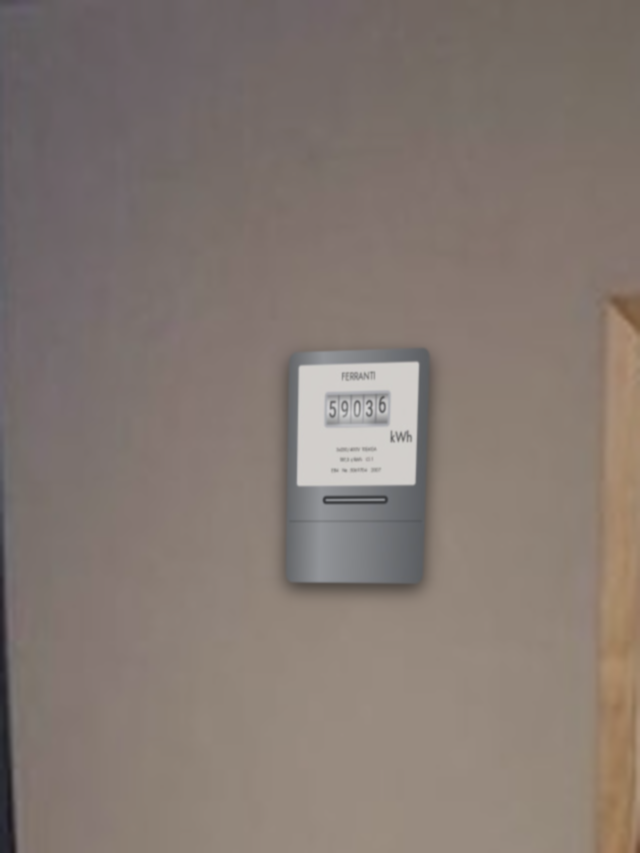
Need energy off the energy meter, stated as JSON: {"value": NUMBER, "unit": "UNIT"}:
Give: {"value": 59036, "unit": "kWh"}
